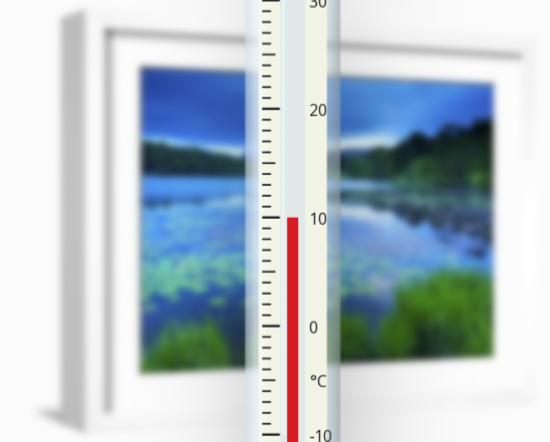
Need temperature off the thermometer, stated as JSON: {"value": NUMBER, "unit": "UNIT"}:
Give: {"value": 10, "unit": "°C"}
